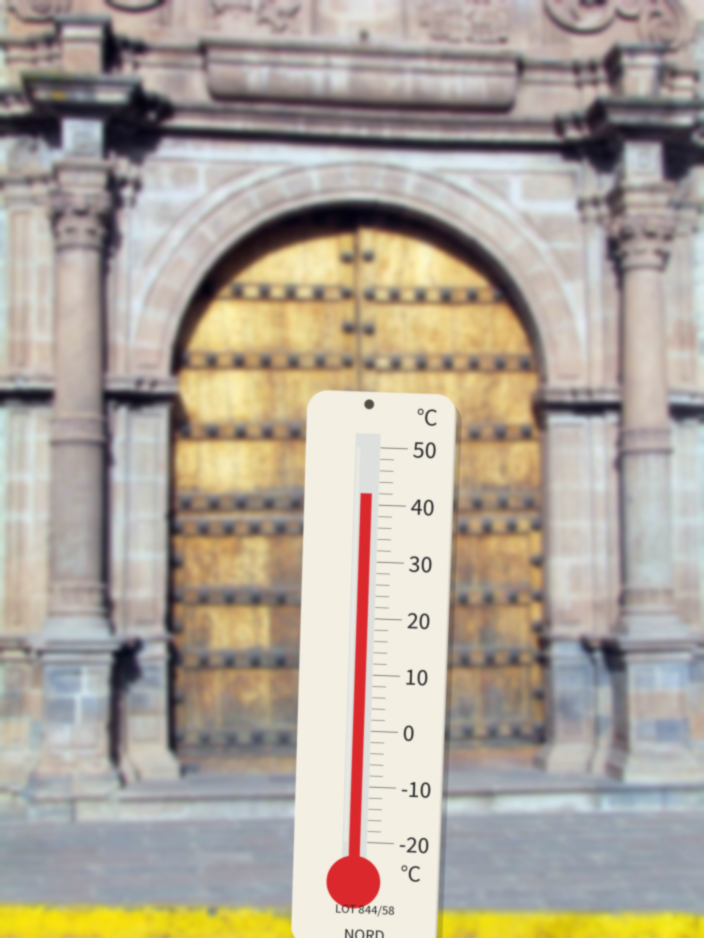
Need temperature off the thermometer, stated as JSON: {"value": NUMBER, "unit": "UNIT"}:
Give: {"value": 42, "unit": "°C"}
